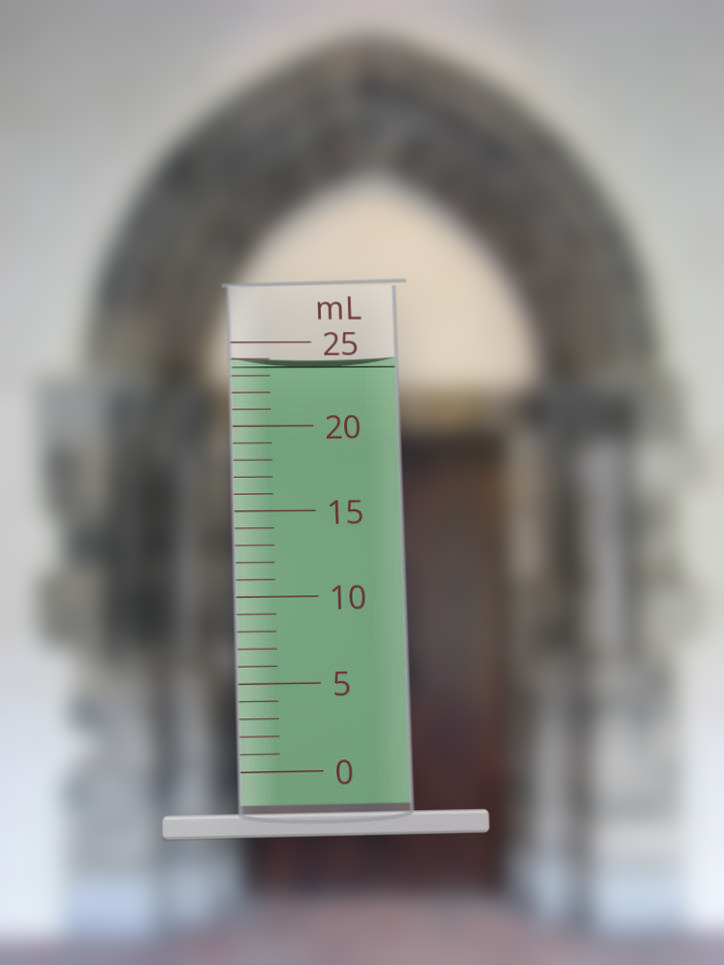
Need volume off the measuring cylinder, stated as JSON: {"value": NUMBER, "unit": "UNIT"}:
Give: {"value": 23.5, "unit": "mL"}
